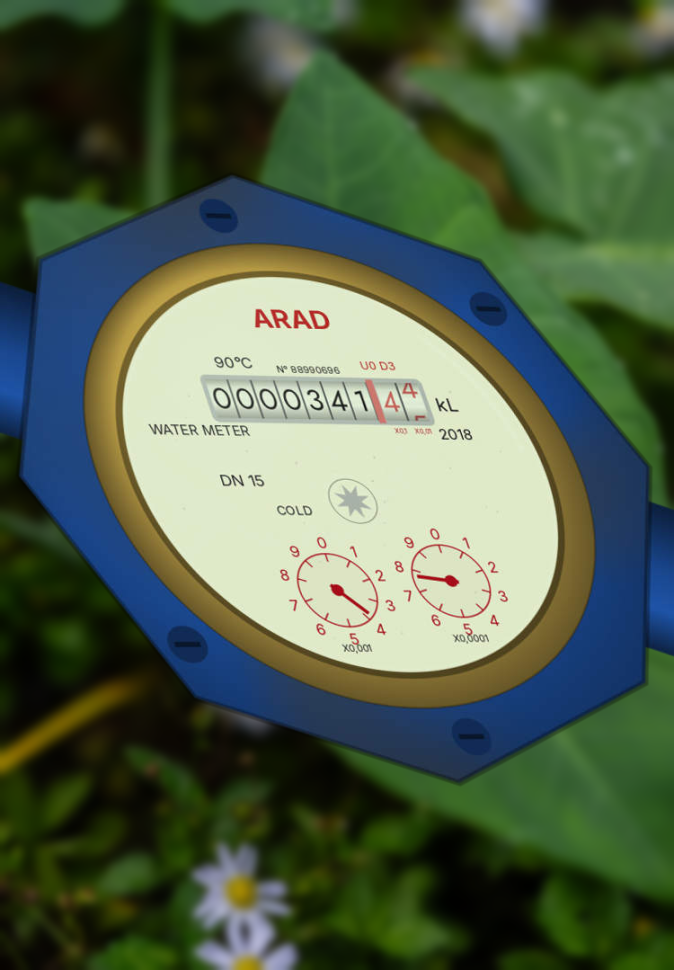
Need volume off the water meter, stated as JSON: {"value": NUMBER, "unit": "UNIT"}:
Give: {"value": 341.4437, "unit": "kL"}
